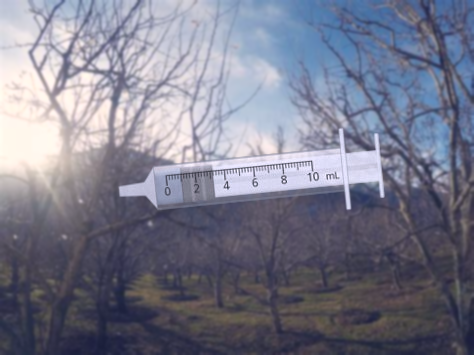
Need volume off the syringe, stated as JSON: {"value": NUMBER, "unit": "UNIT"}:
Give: {"value": 1, "unit": "mL"}
